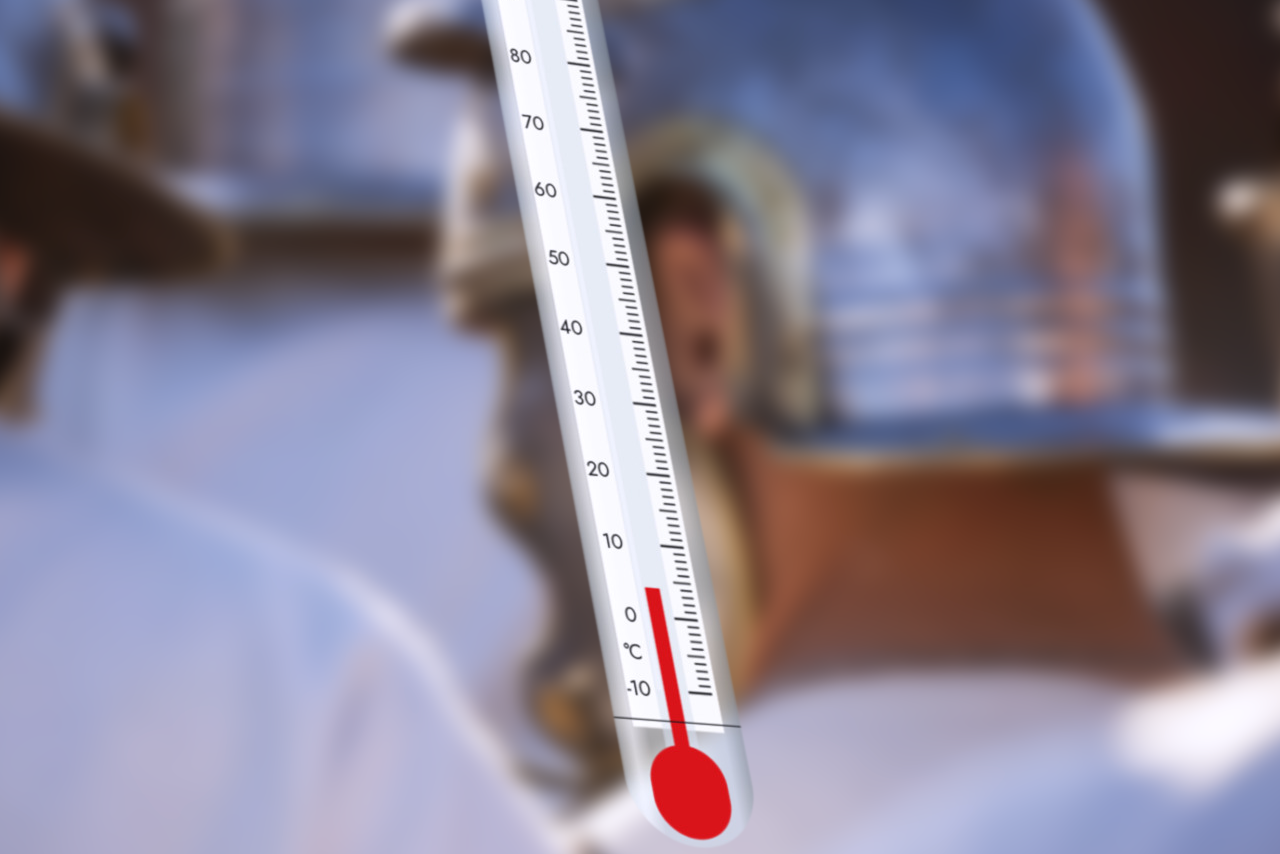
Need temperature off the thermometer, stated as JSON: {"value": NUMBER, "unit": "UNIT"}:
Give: {"value": 4, "unit": "°C"}
